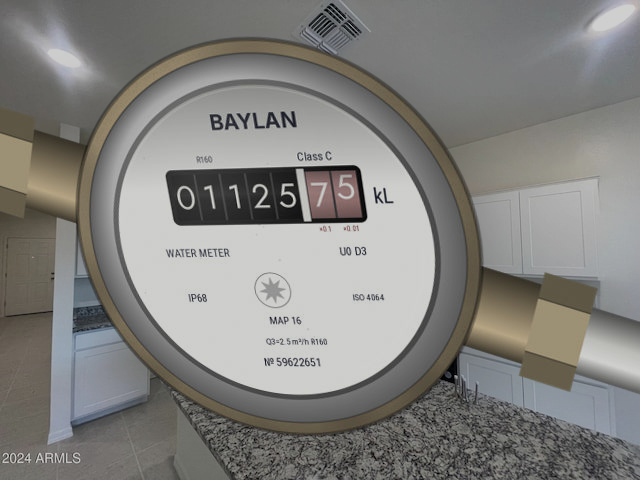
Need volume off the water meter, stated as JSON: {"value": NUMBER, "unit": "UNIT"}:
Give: {"value": 1125.75, "unit": "kL"}
